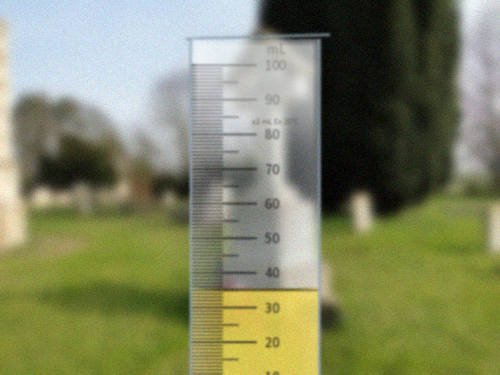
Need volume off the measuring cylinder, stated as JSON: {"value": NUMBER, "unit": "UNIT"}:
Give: {"value": 35, "unit": "mL"}
